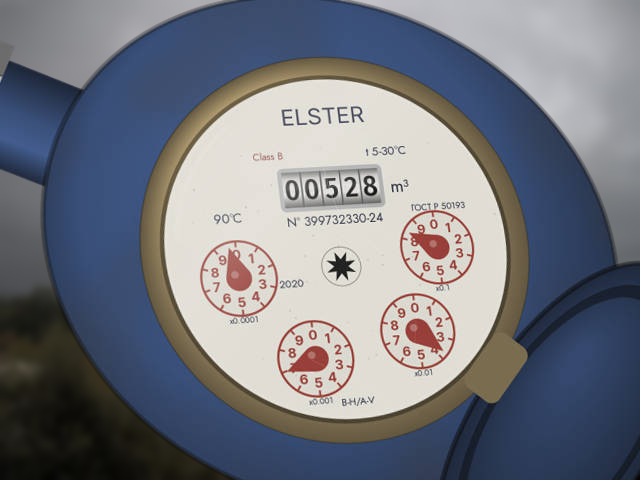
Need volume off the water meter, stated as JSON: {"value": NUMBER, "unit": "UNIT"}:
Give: {"value": 528.8369, "unit": "m³"}
